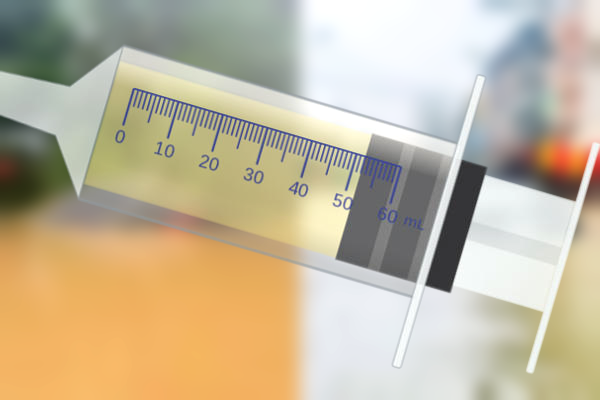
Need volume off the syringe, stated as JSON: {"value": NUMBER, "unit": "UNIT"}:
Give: {"value": 52, "unit": "mL"}
